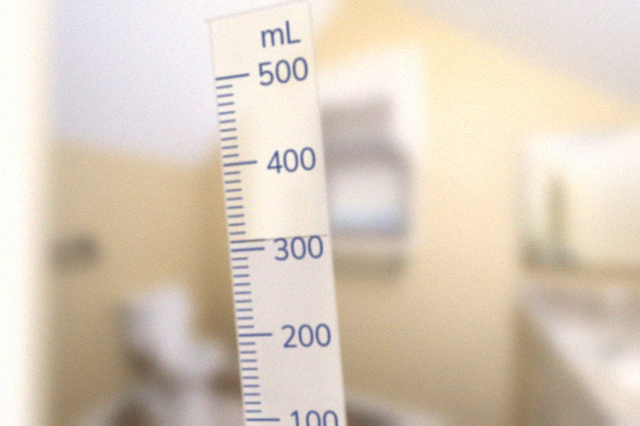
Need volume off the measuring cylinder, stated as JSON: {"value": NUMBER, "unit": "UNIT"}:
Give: {"value": 310, "unit": "mL"}
